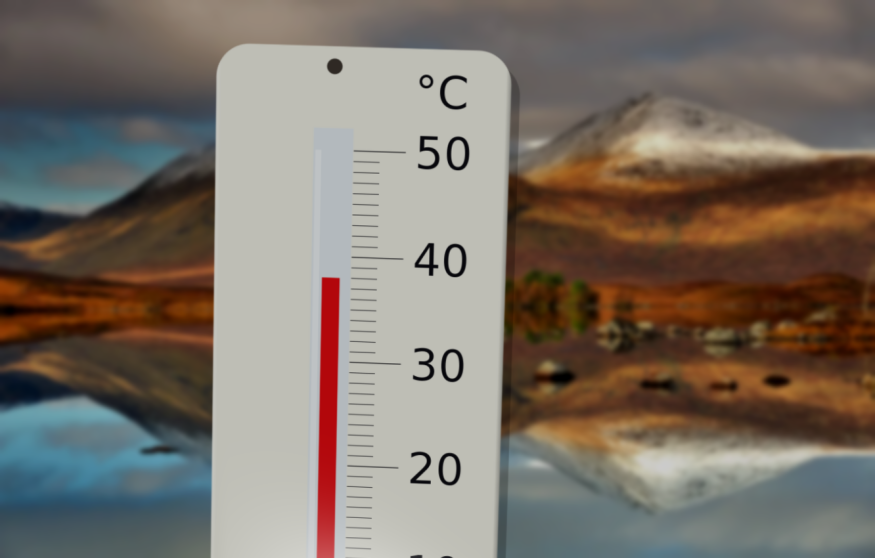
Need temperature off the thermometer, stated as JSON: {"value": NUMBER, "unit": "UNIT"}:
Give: {"value": 38, "unit": "°C"}
